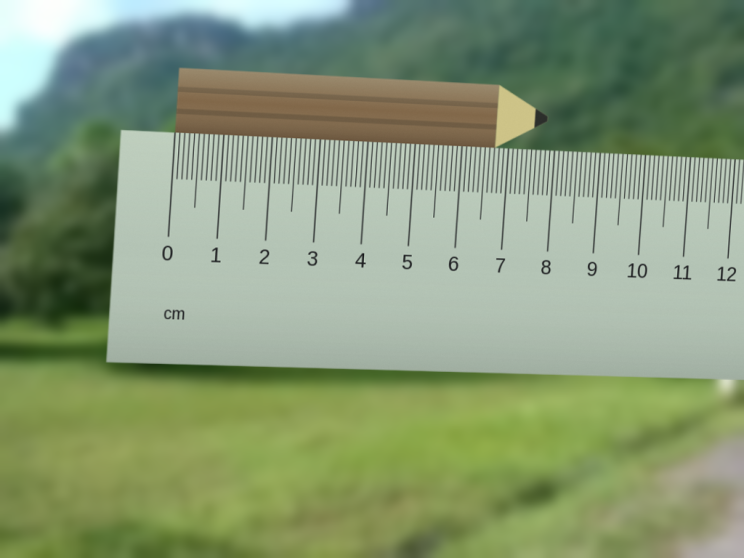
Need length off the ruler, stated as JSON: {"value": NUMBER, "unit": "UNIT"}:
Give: {"value": 7.8, "unit": "cm"}
